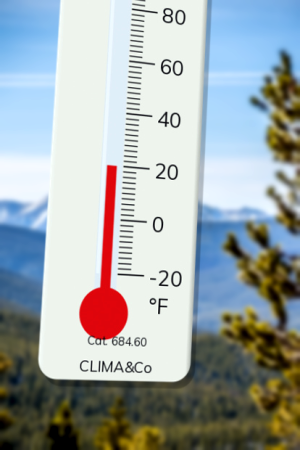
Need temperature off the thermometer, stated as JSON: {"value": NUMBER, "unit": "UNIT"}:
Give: {"value": 20, "unit": "°F"}
